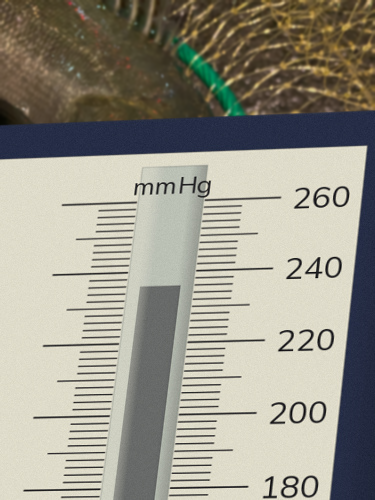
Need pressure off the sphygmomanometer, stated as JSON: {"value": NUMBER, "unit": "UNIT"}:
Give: {"value": 236, "unit": "mmHg"}
